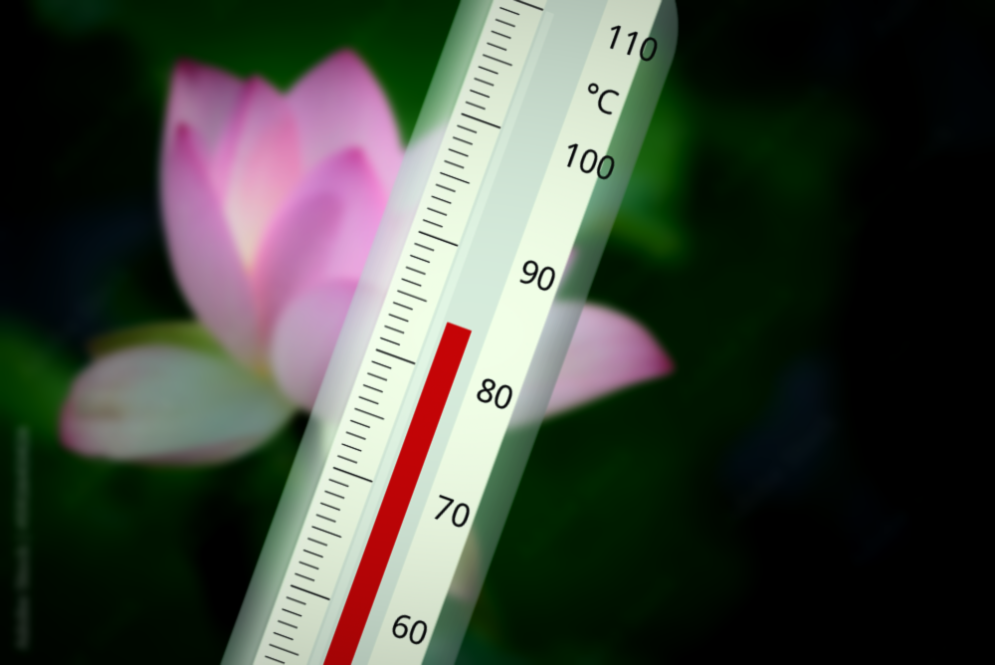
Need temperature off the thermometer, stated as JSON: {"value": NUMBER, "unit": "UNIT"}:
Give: {"value": 84, "unit": "°C"}
